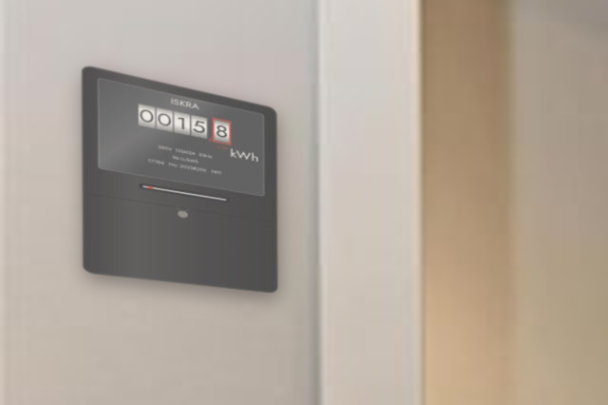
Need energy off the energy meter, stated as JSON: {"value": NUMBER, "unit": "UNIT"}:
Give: {"value": 15.8, "unit": "kWh"}
